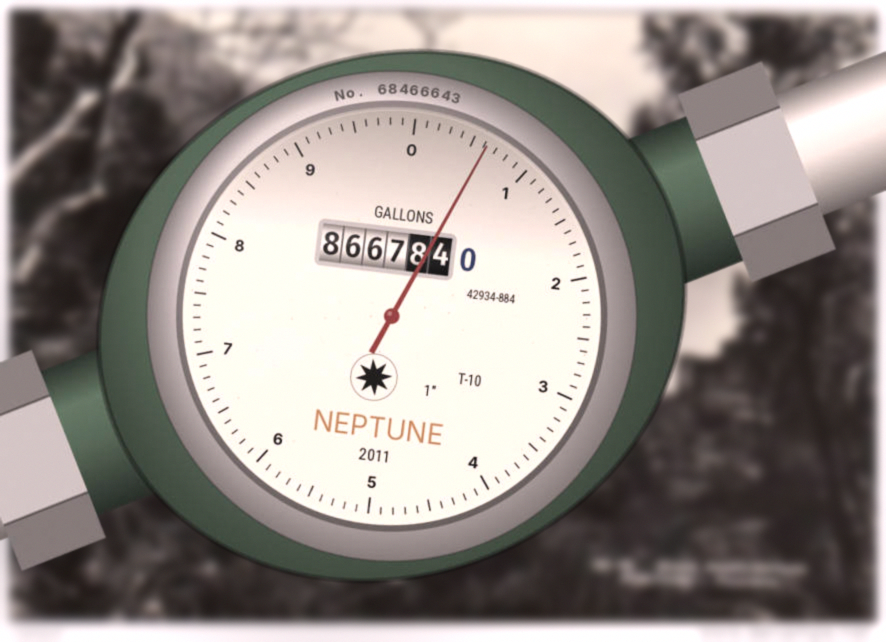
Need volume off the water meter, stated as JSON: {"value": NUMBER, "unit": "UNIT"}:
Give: {"value": 8667840.6, "unit": "gal"}
